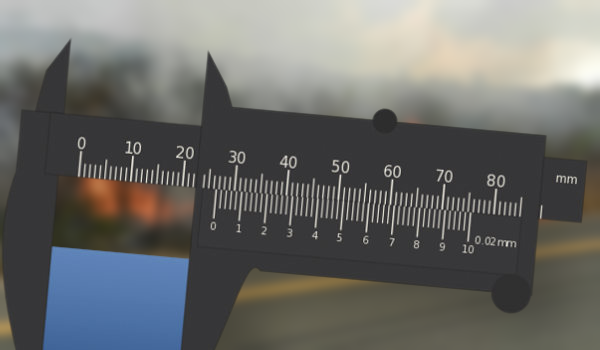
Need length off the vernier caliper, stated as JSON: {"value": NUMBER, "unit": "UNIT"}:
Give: {"value": 26.5, "unit": "mm"}
